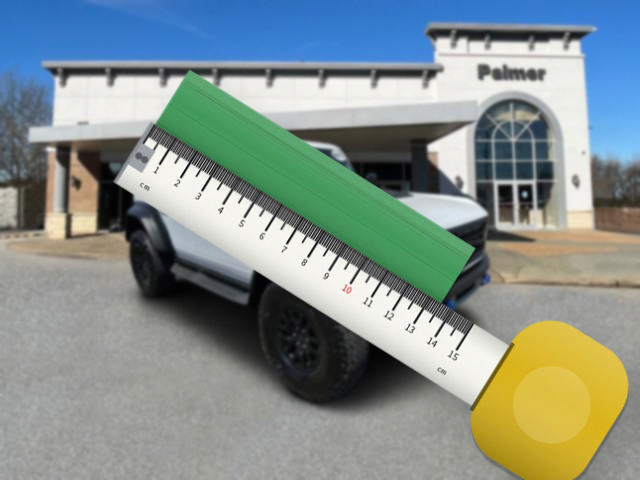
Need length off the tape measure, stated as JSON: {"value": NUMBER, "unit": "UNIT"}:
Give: {"value": 13.5, "unit": "cm"}
